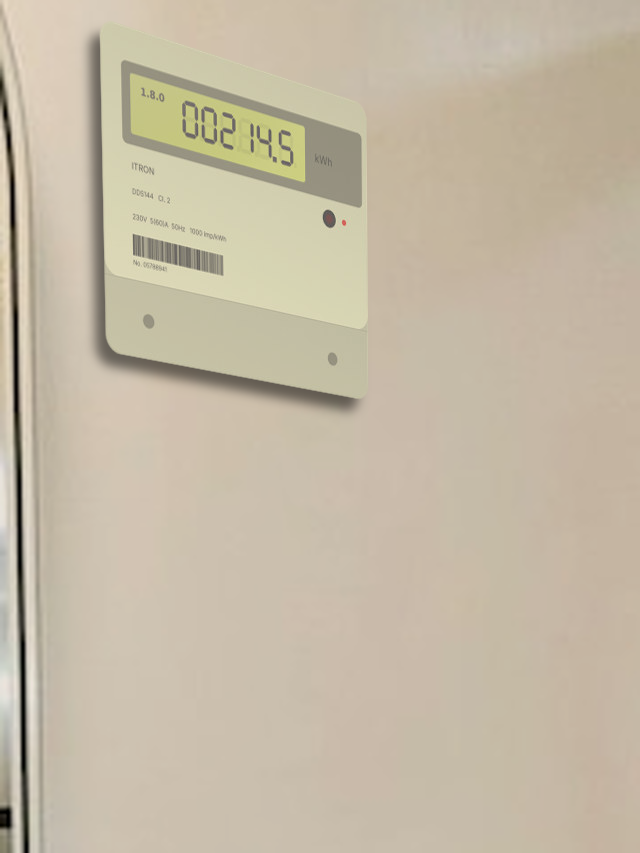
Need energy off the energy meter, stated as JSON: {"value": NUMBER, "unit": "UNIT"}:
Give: {"value": 214.5, "unit": "kWh"}
